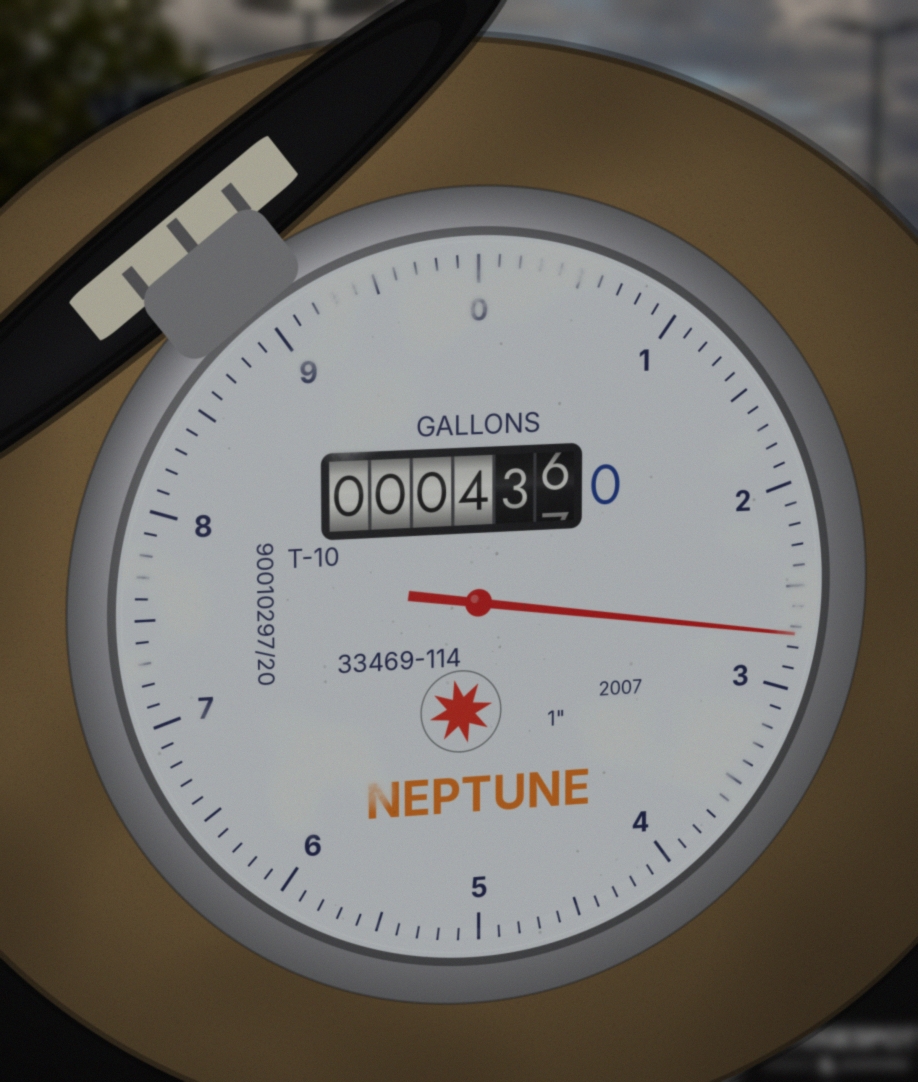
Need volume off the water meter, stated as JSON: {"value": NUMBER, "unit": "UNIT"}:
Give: {"value": 4362.7, "unit": "gal"}
